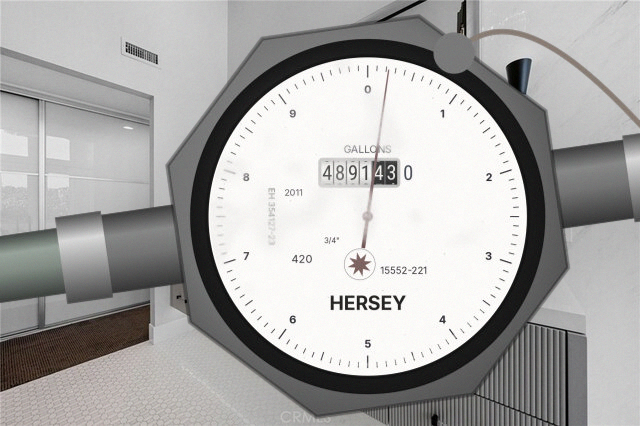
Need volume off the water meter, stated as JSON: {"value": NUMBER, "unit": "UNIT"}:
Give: {"value": 4891430.2, "unit": "gal"}
